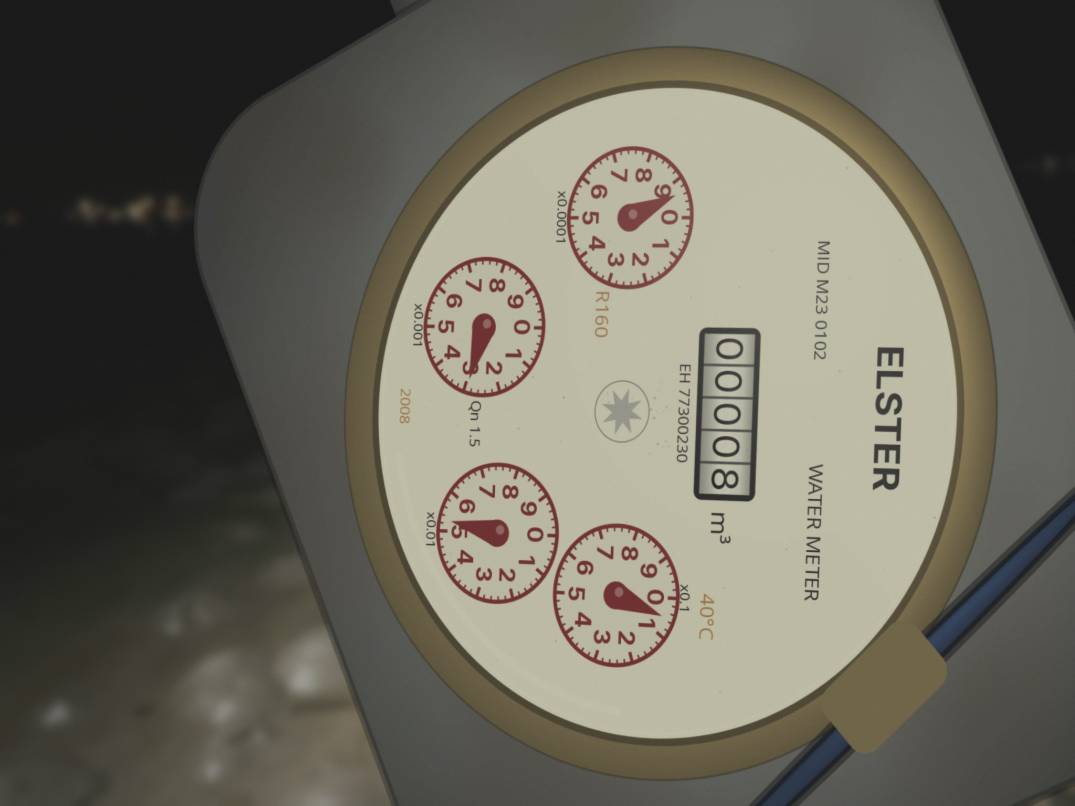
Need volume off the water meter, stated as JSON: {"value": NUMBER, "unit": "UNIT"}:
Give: {"value": 8.0529, "unit": "m³"}
